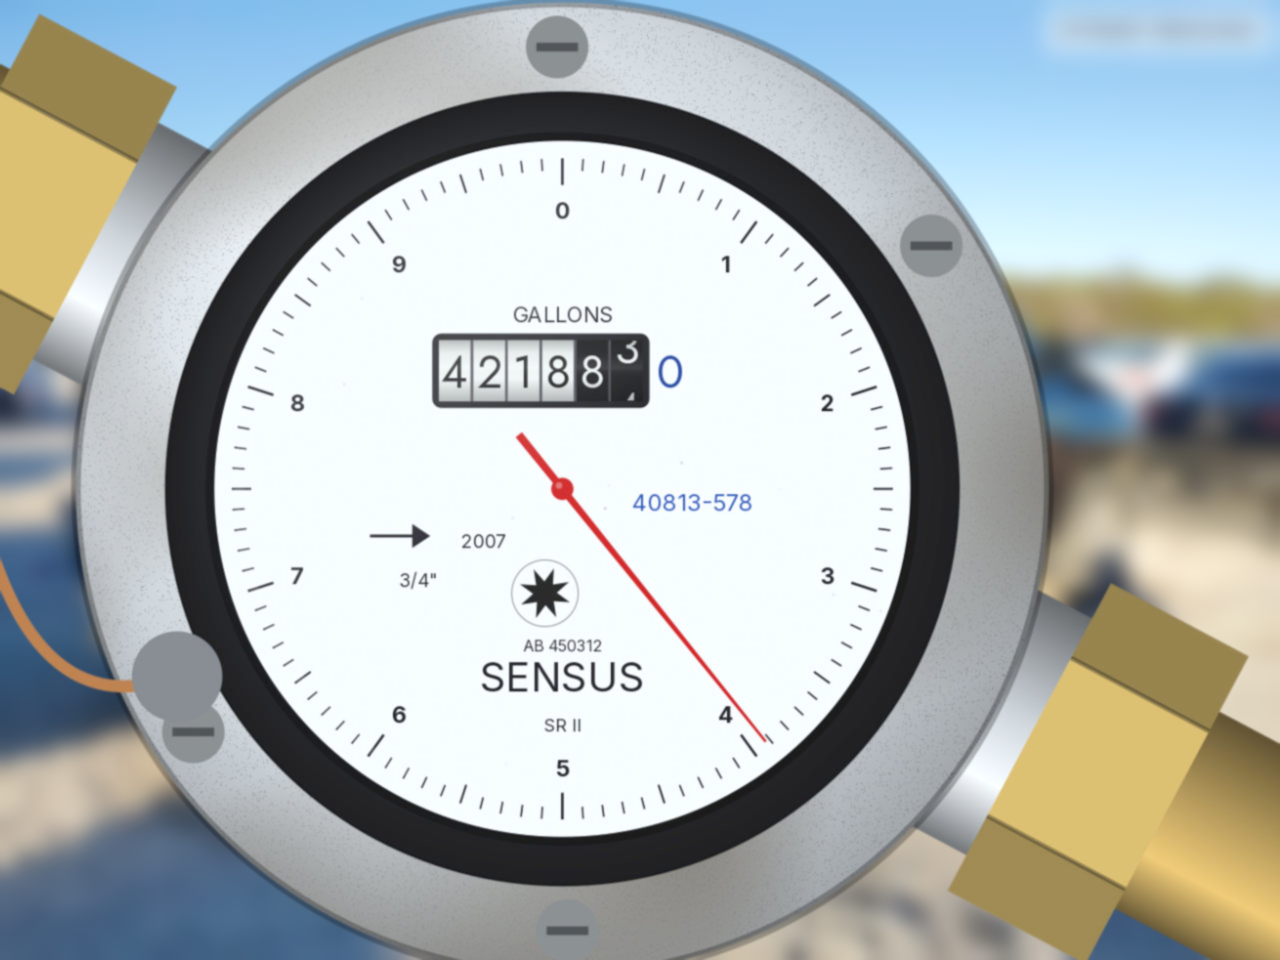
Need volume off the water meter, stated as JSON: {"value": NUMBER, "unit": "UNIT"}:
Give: {"value": 4218833.9, "unit": "gal"}
